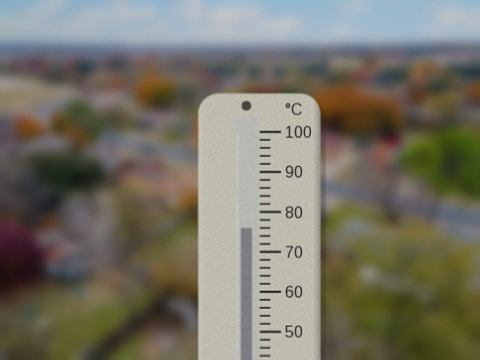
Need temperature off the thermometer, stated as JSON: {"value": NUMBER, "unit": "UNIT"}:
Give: {"value": 76, "unit": "°C"}
